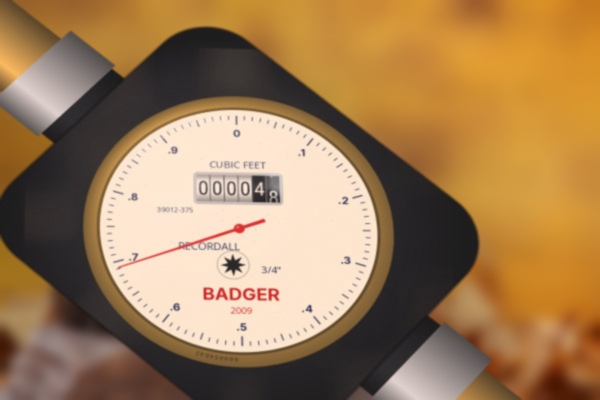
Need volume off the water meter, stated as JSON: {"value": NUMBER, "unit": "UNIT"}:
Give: {"value": 47.69, "unit": "ft³"}
